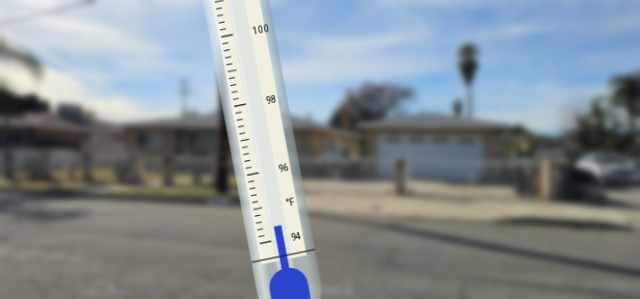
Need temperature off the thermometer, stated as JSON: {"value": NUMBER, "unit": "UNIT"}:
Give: {"value": 94.4, "unit": "°F"}
